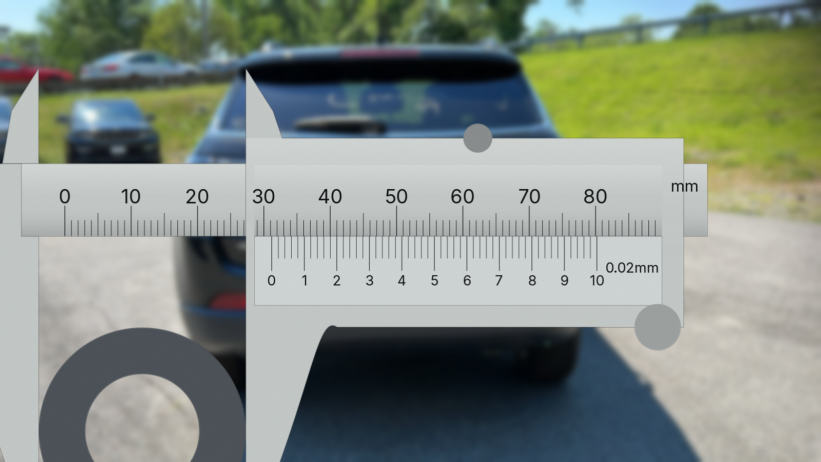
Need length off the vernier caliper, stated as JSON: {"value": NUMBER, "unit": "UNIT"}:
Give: {"value": 31.2, "unit": "mm"}
